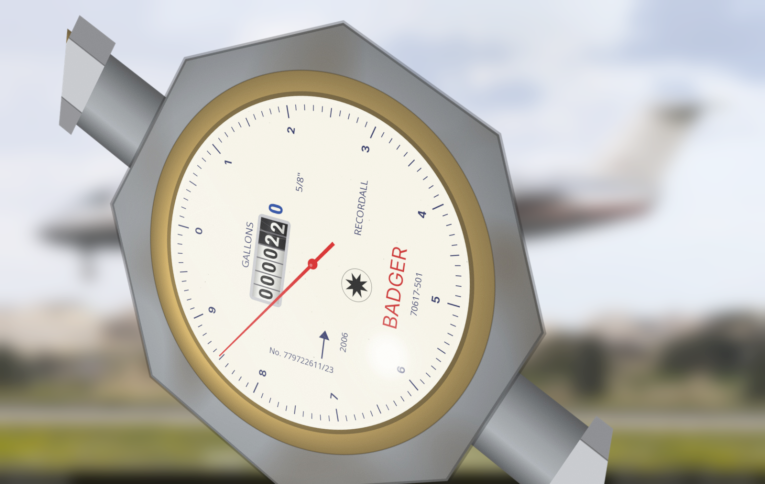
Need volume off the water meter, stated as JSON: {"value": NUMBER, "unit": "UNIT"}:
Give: {"value": 218.5, "unit": "gal"}
